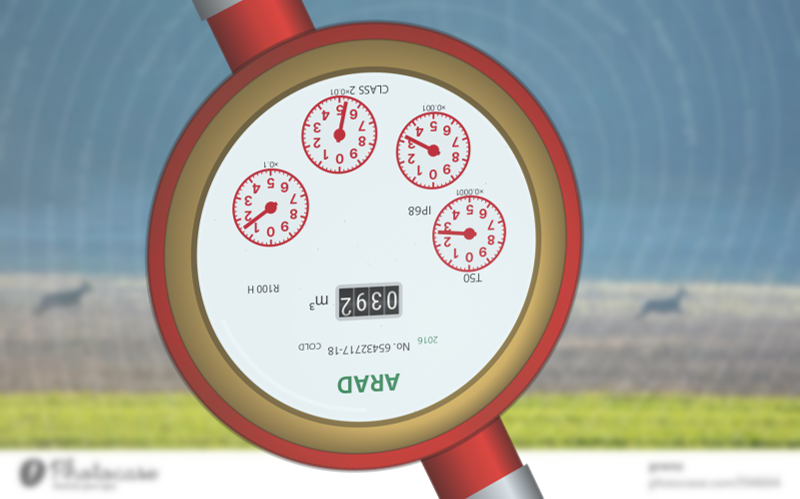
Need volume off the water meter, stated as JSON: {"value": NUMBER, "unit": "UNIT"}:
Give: {"value": 392.1532, "unit": "m³"}
